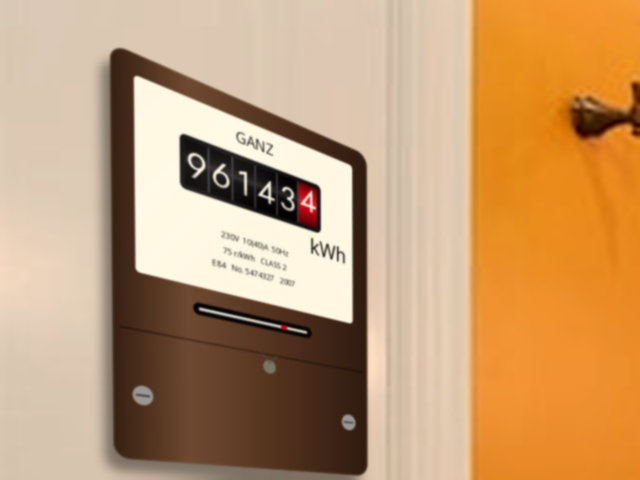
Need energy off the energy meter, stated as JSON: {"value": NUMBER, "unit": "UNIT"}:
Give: {"value": 96143.4, "unit": "kWh"}
